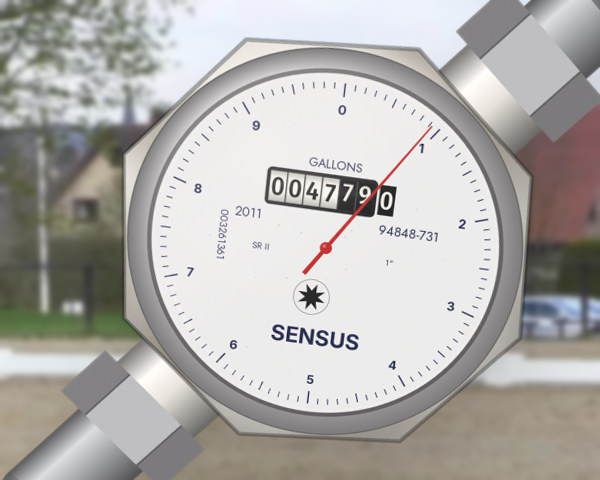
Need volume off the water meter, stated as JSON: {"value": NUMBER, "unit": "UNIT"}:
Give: {"value": 47790.9, "unit": "gal"}
